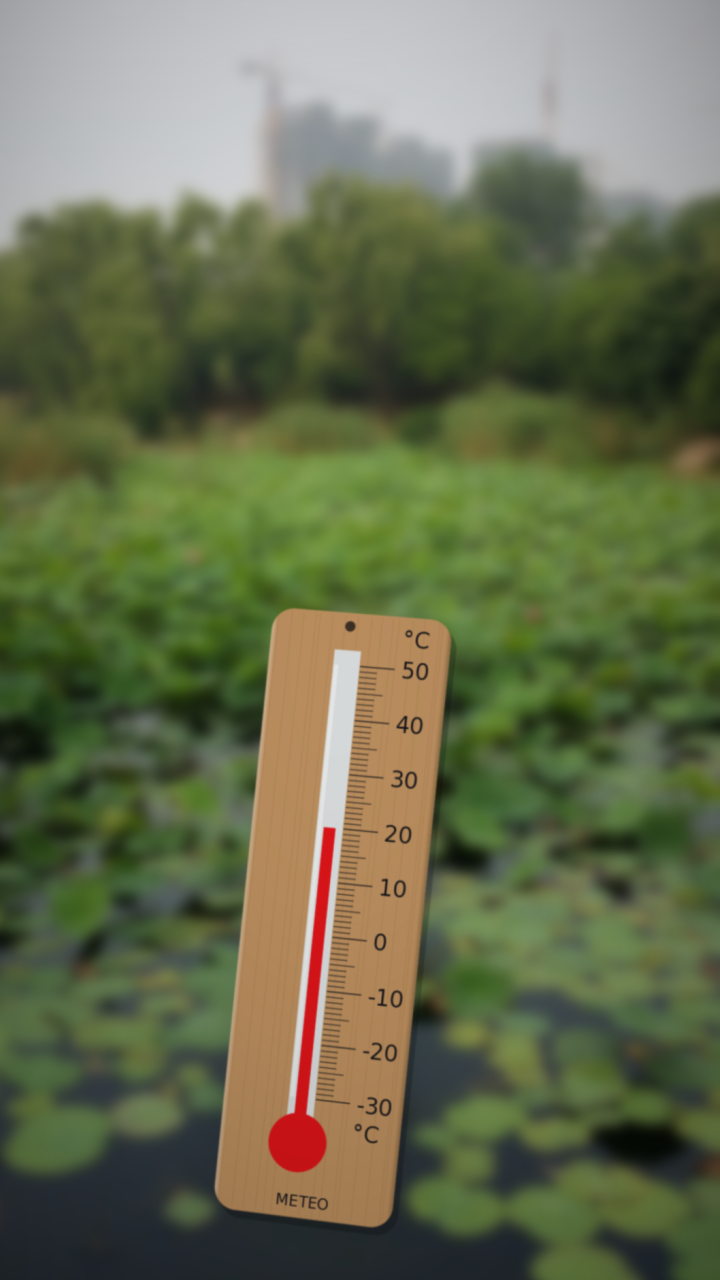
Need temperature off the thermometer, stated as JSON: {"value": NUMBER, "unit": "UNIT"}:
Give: {"value": 20, "unit": "°C"}
